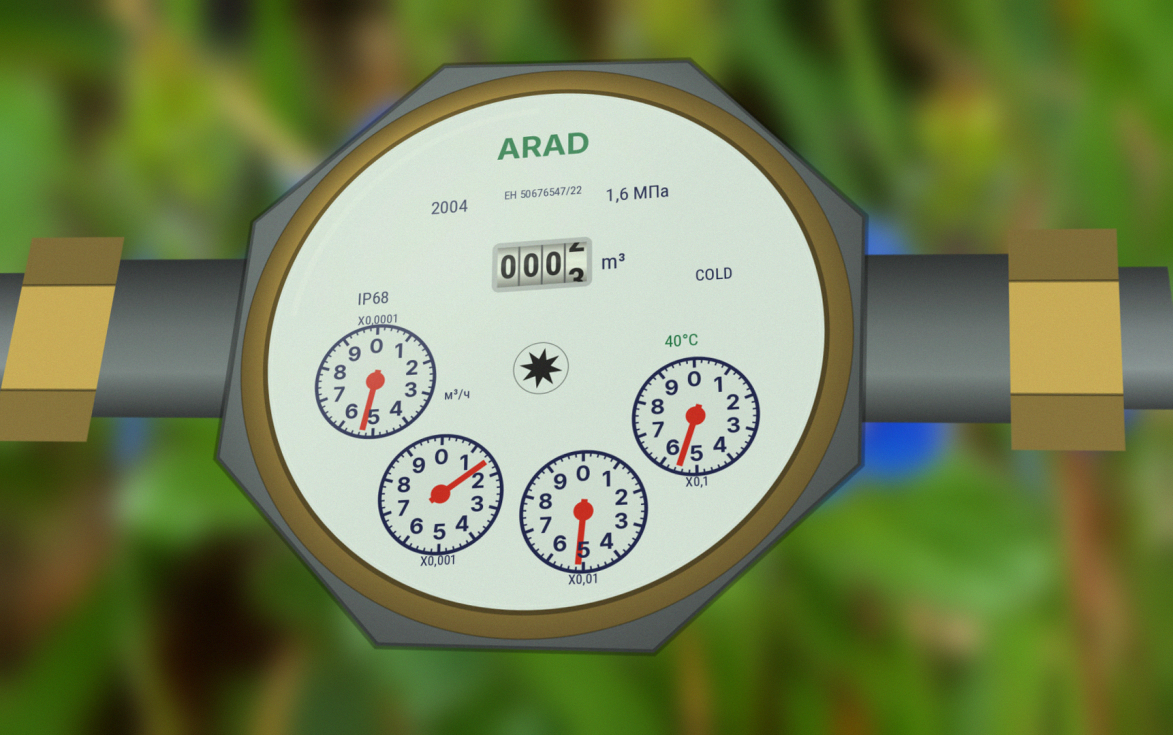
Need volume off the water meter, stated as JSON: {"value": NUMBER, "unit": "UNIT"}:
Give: {"value": 2.5515, "unit": "m³"}
